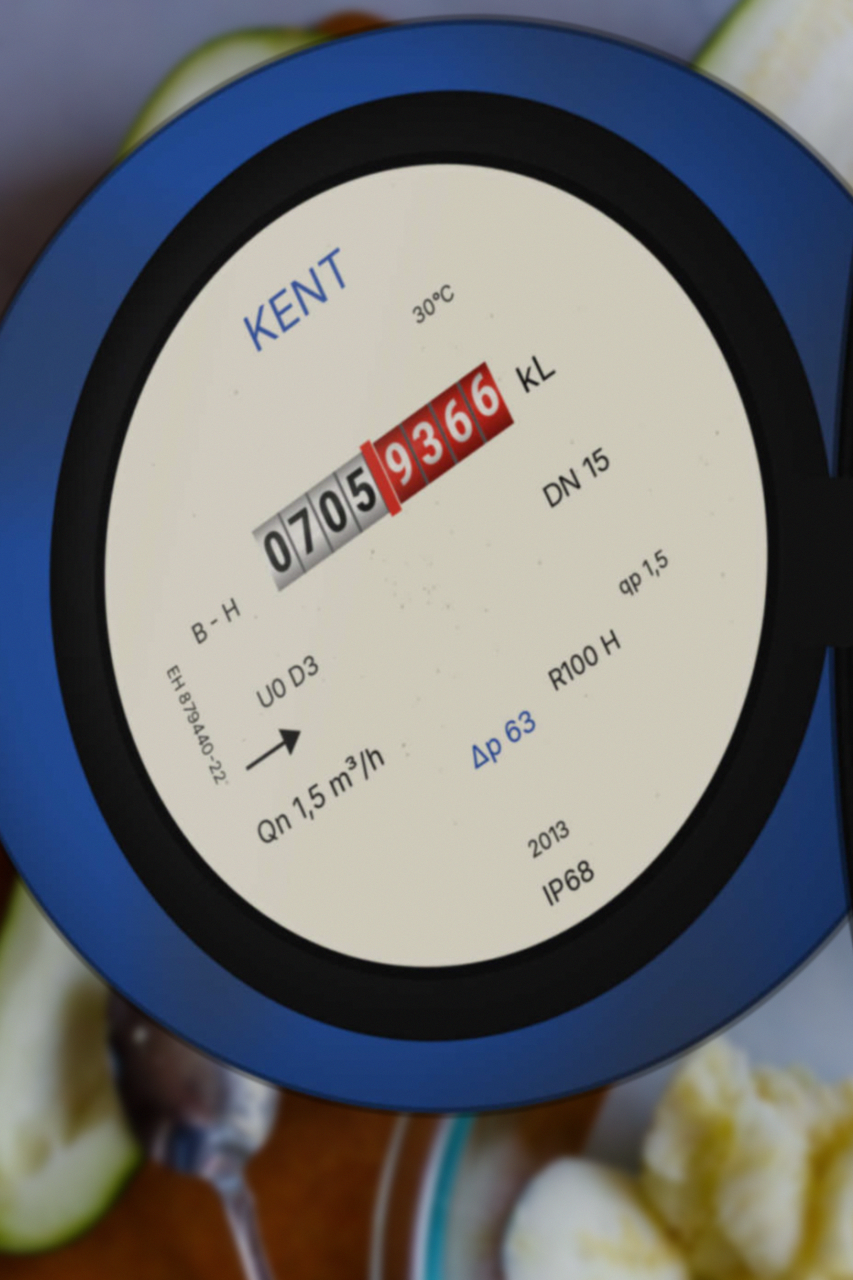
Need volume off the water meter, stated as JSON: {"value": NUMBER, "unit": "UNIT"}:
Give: {"value": 705.9366, "unit": "kL"}
